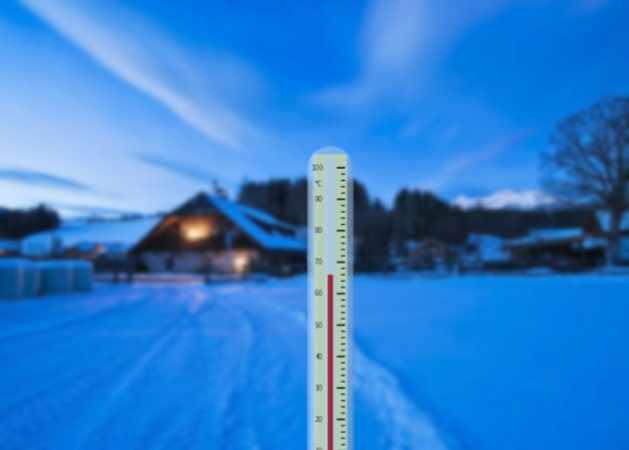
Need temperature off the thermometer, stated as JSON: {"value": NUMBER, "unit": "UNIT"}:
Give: {"value": 66, "unit": "°C"}
